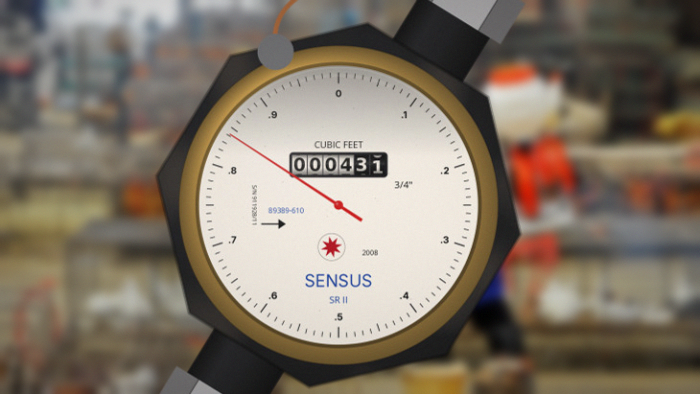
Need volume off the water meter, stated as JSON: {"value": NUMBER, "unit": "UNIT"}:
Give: {"value": 430.84, "unit": "ft³"}
